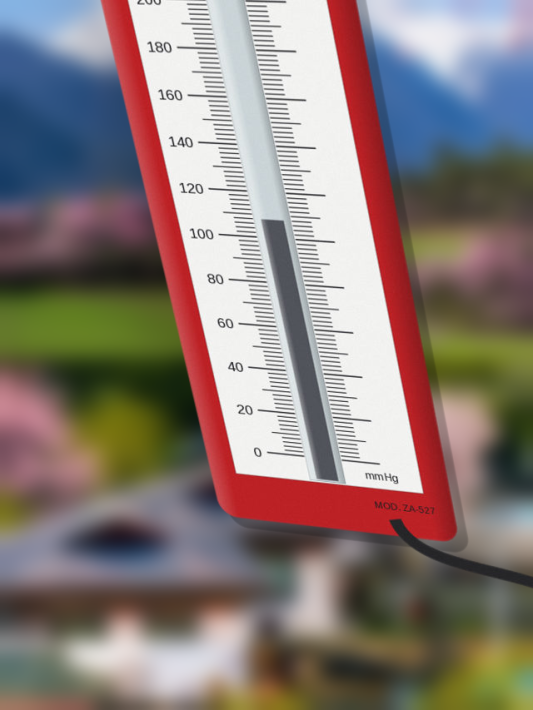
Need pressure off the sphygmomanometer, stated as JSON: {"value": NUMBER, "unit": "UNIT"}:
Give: {"value": 108, "unit": "mmHg"}
